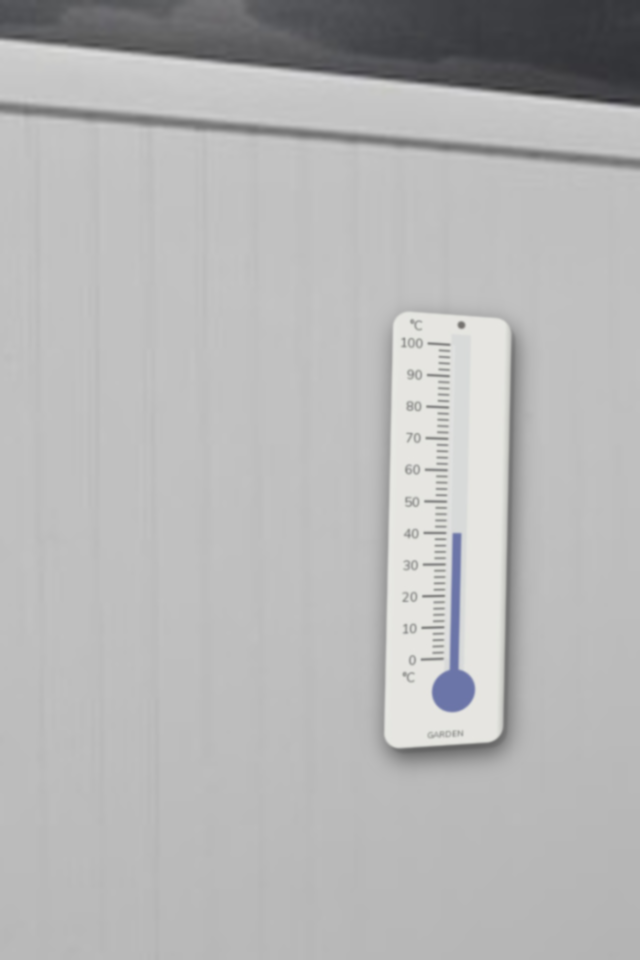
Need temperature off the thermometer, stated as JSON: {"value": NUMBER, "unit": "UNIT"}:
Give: {"value": 40, "unit": "°C"}
